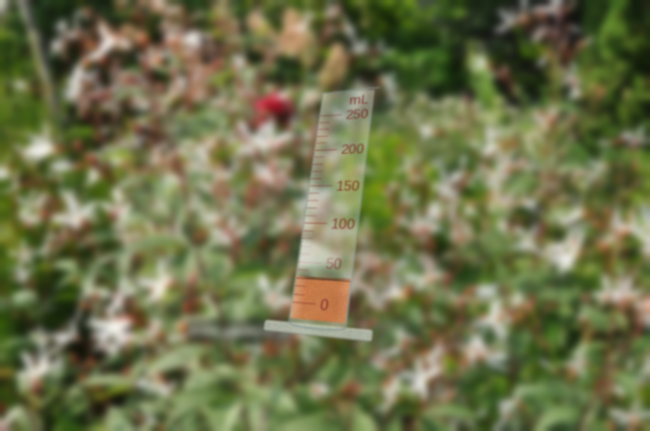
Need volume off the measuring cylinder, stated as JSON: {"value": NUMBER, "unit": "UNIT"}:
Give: {"value": 30, "unit": "mL"}
